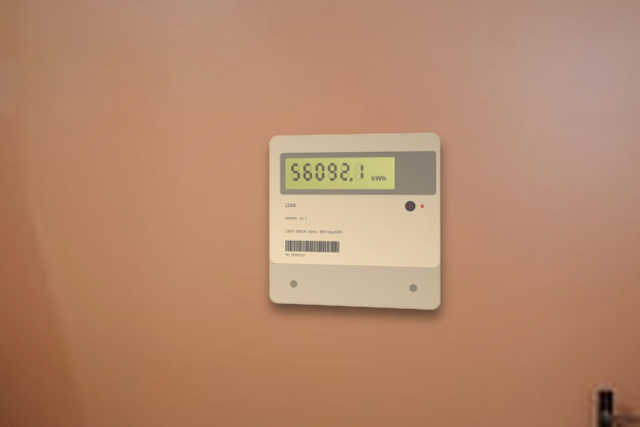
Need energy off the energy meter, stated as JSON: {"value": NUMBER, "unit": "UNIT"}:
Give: {"value": 56092.1, "unit": "kWh"}
